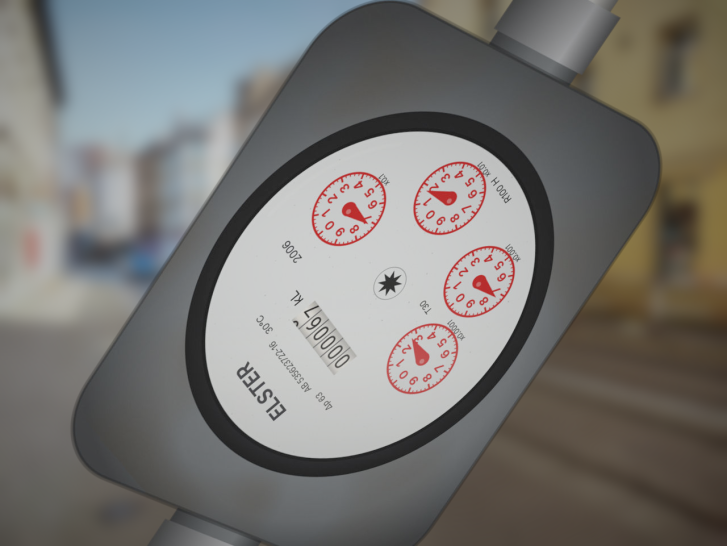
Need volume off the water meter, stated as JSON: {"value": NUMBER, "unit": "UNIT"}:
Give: {"value": 66.7172, "unit": "kL"}
